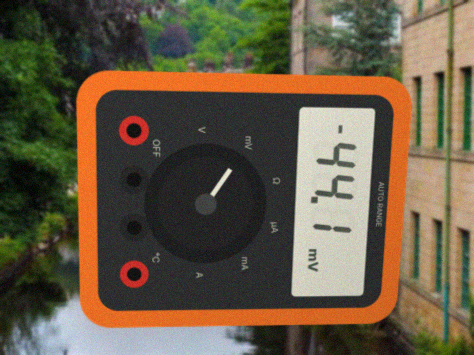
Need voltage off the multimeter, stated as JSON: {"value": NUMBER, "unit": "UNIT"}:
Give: {"value": -44.1, "unit": "mV"}
